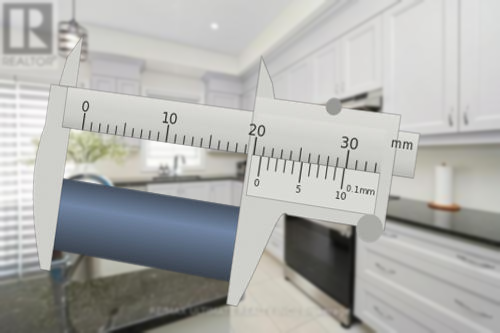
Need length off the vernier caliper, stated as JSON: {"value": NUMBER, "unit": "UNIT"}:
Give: {"value": 20.8, "unit": "mm"}
